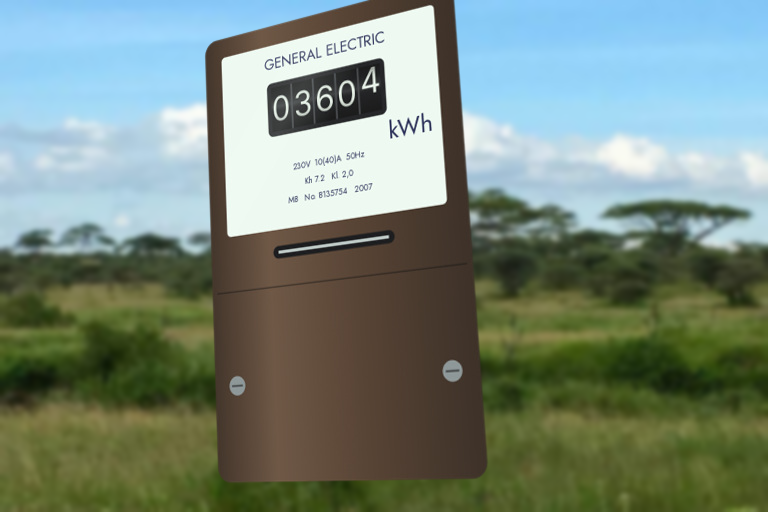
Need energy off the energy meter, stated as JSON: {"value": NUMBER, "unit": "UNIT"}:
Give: {"value": 3604, "unit": "kWh"}
